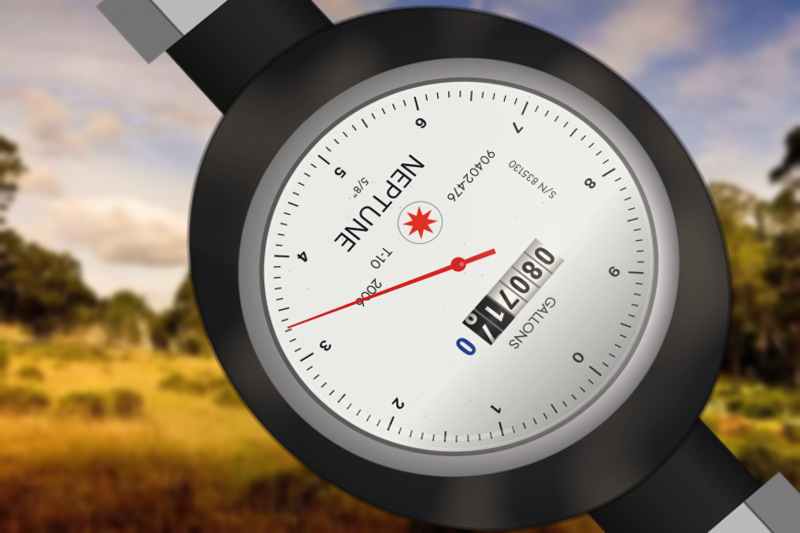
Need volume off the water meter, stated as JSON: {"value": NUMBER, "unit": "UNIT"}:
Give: {"value": 807173.3, "unit": "gal"}
